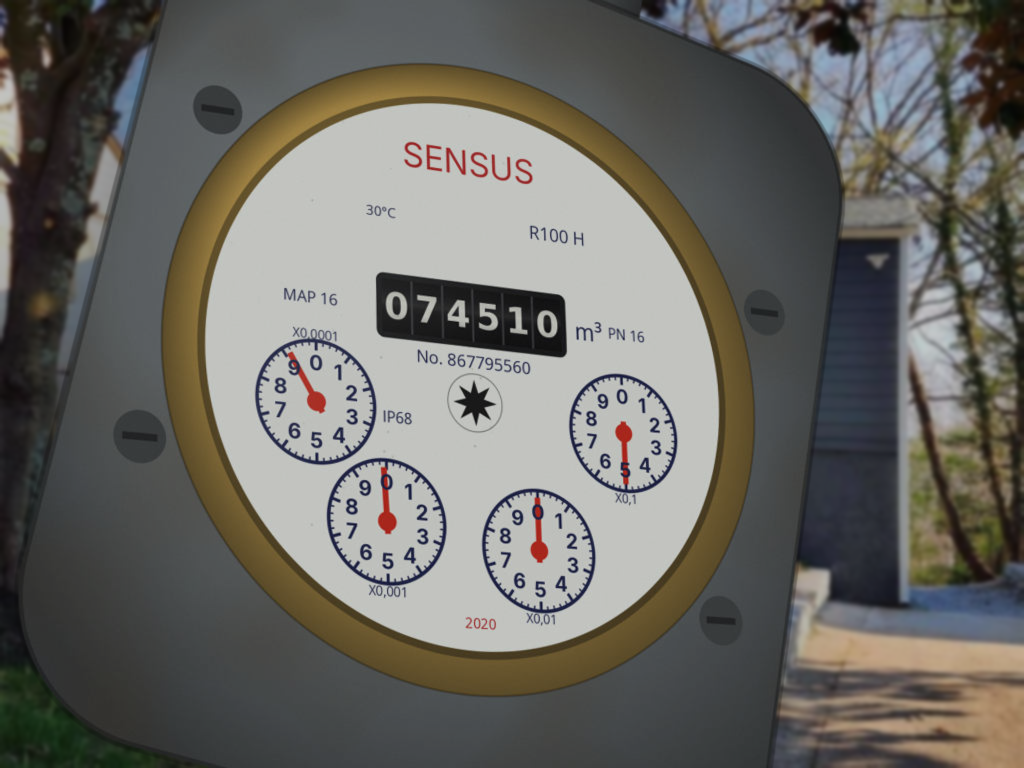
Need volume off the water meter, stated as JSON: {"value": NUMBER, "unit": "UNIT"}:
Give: {"value": 74510.4999, "unit": "m³"}
